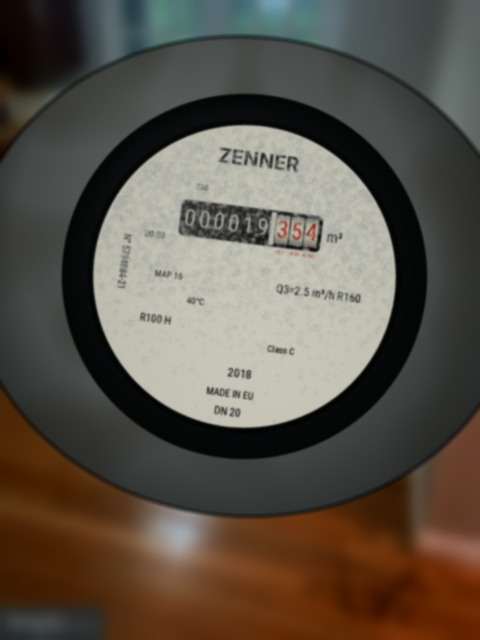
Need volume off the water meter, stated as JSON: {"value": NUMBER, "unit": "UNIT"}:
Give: {"value": 19.354, "unit": "m³"}
